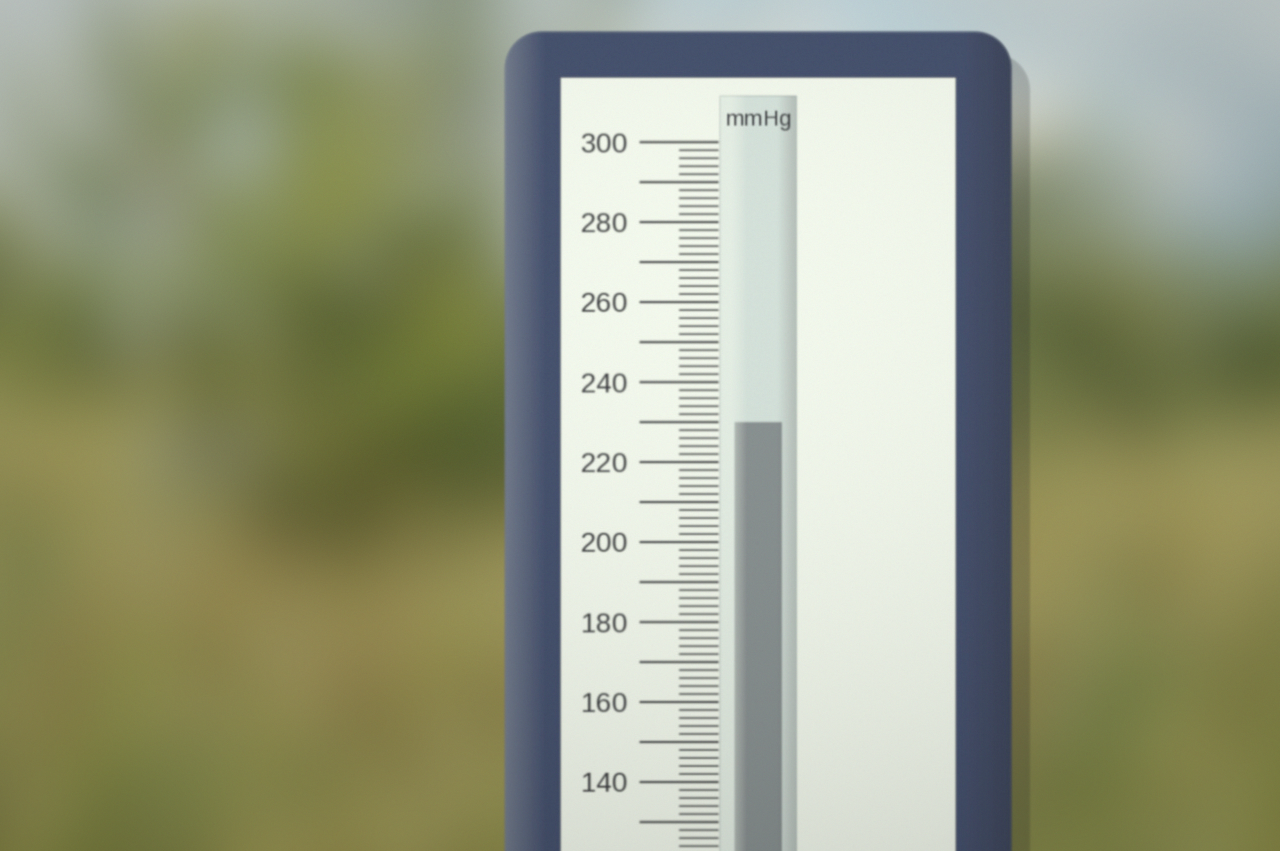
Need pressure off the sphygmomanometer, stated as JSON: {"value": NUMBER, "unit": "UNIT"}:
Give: {"value": 230, "unit": "mmHg"}
